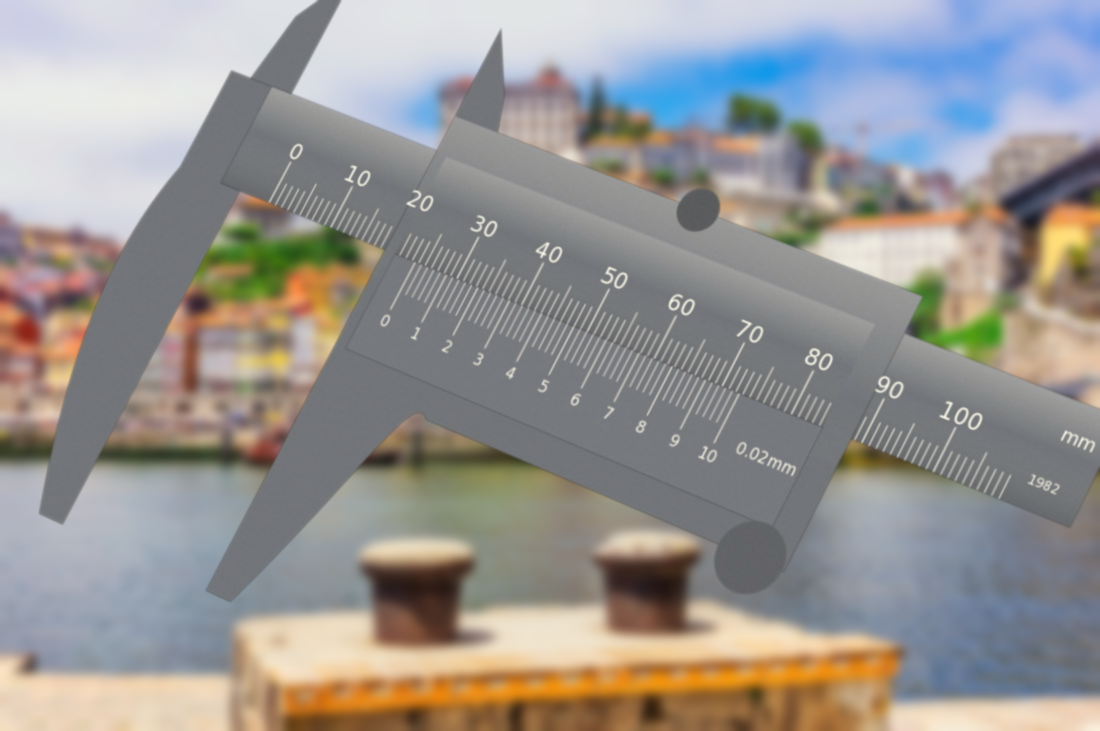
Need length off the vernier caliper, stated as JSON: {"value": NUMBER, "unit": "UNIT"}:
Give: {"value": 23.5, "unit": "mm"}
